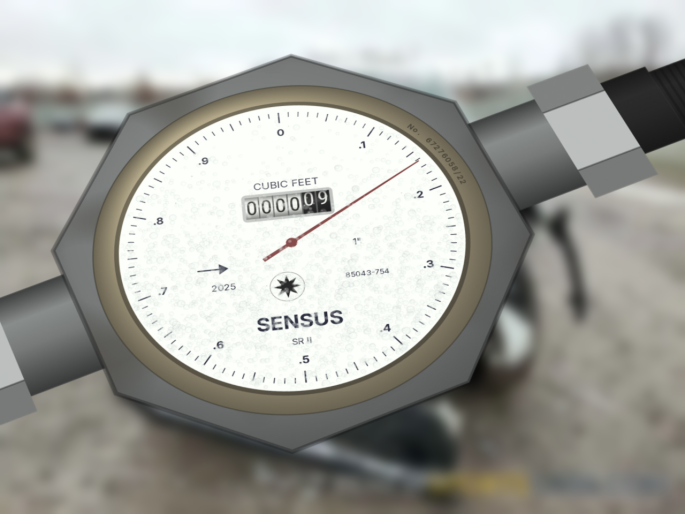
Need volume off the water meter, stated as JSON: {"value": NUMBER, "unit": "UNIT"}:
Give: {"value": 9.16, "unit": "ft³"}
